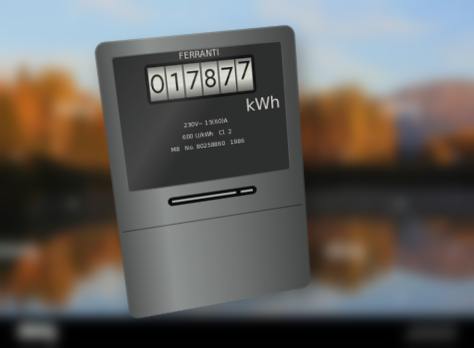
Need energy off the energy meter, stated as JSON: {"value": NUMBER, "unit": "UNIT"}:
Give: {"value": 17877, "unit": "kWh"}
